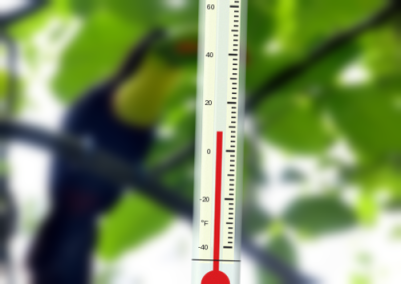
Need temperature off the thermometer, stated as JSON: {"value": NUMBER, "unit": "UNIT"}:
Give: {"value": 8, "unit": "°F"}
